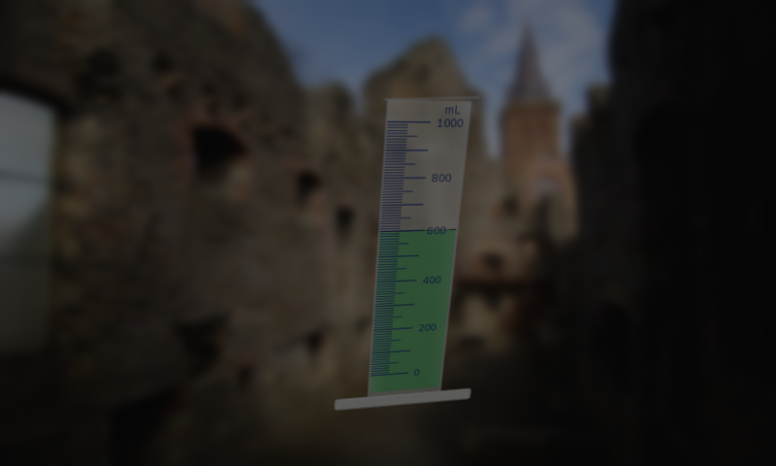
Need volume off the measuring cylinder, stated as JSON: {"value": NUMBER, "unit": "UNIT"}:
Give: {"value": 600, "unit": "mL"}
